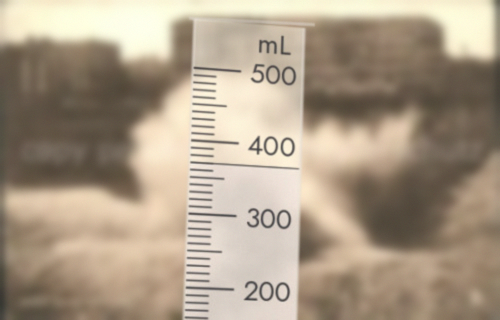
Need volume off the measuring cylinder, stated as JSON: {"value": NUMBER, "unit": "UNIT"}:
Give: {"value": 370, "unit": "mL"}
